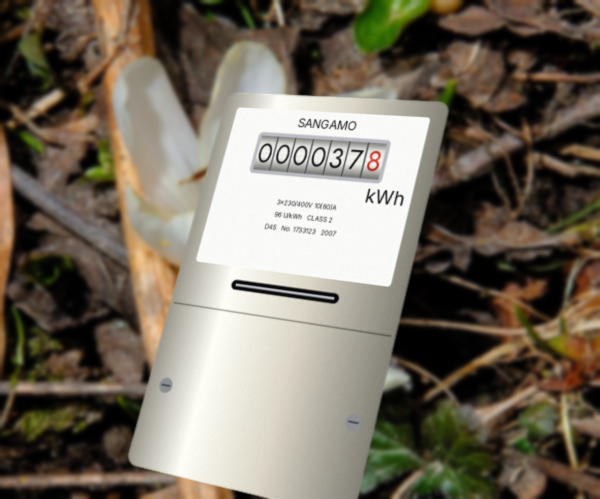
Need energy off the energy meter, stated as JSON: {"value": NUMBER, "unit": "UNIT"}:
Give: {"value": 37.8, "unit": "kWh"}
